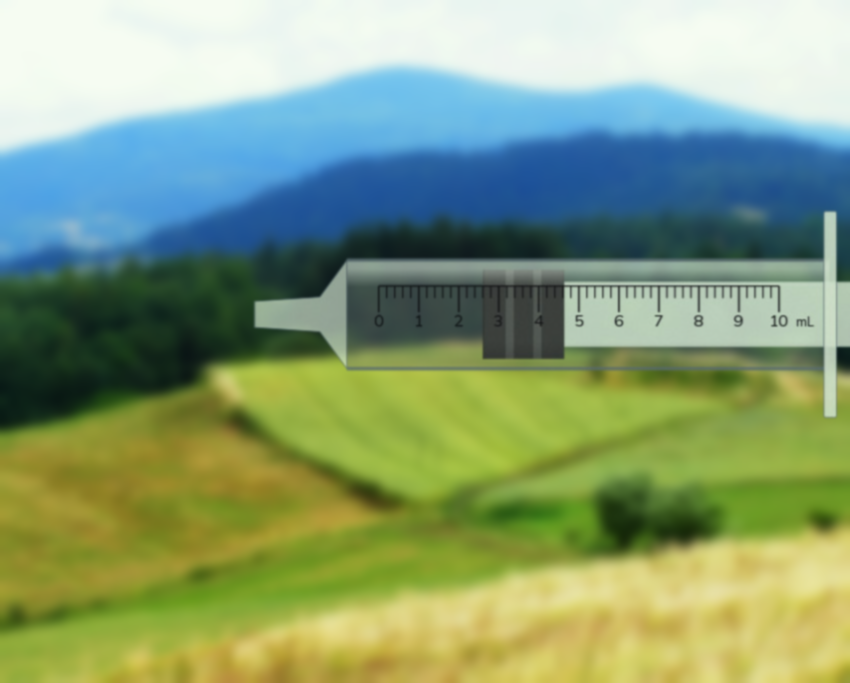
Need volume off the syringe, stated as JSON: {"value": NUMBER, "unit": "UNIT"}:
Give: {"value": 2.6, "unit": "mL"}
